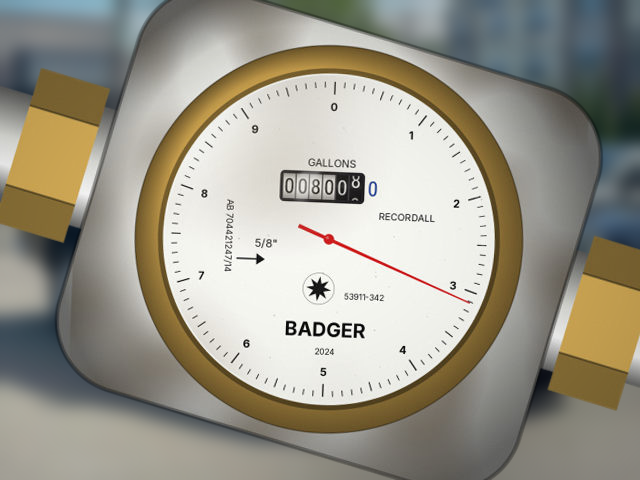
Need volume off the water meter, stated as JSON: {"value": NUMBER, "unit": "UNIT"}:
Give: {"value": 80083.1, "unit": "gal"}
